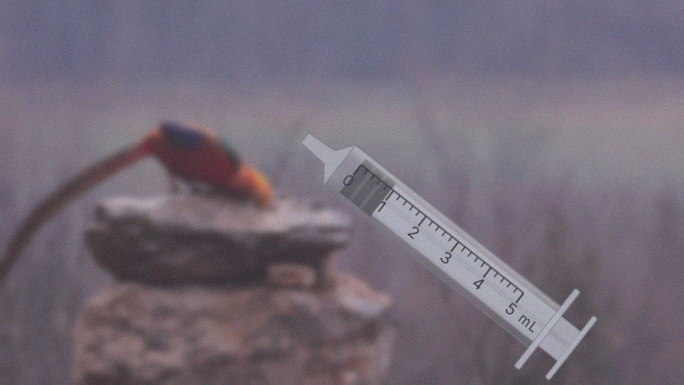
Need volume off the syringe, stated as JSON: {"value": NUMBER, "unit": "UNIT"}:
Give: {"value": 0, "unit": "mL"}
